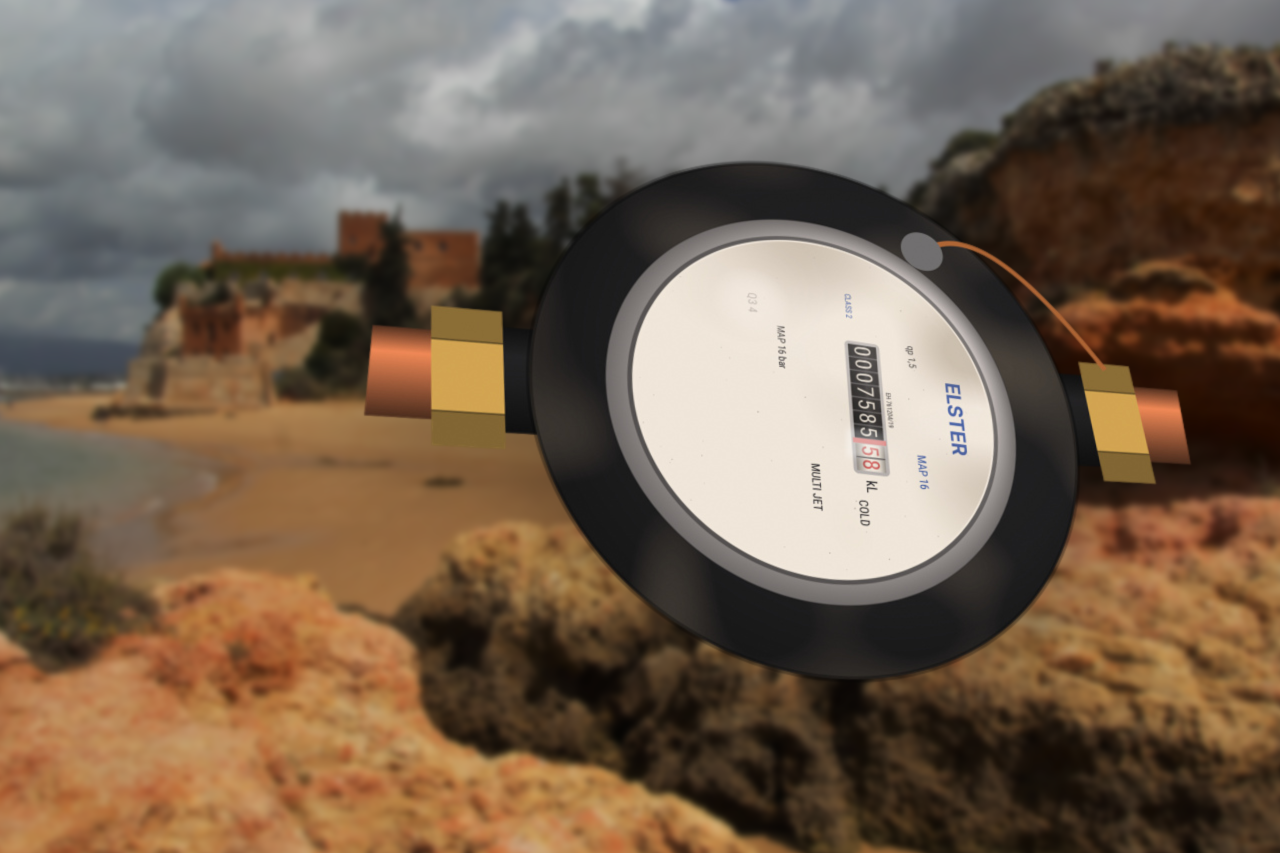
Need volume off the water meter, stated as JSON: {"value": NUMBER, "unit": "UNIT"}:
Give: {"value": 7585.58, "unit": "kL"}
